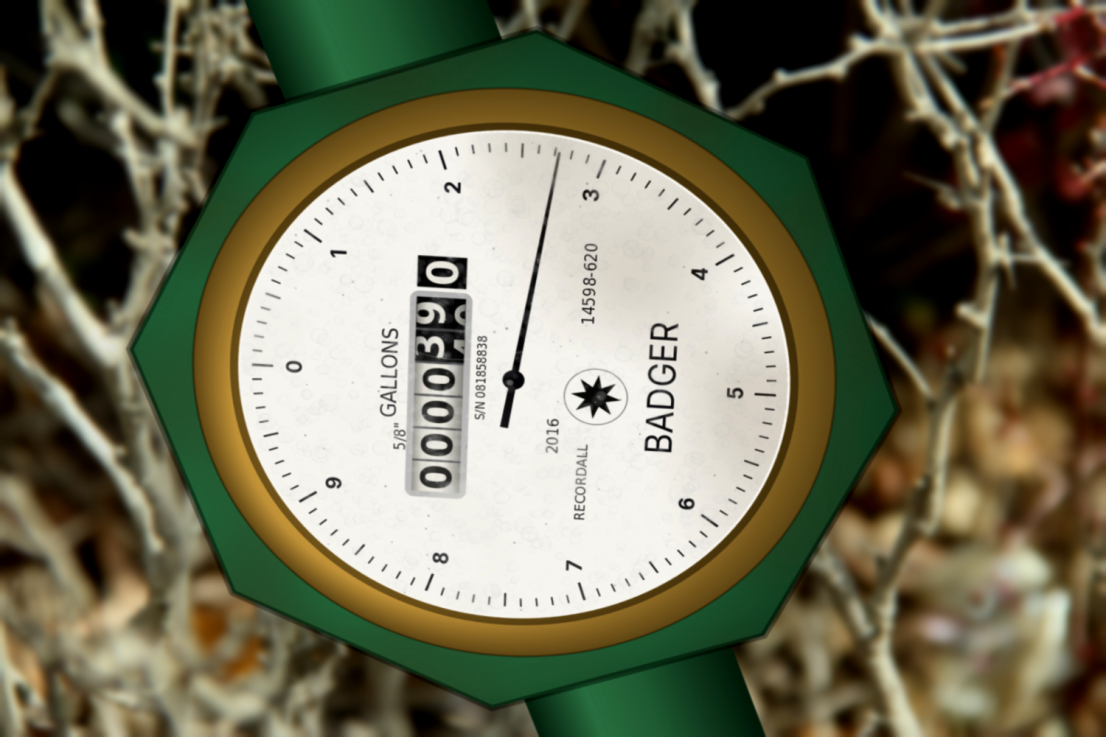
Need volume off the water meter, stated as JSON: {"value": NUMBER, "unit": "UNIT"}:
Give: {"value": 392.7, "unit": "gal"}
